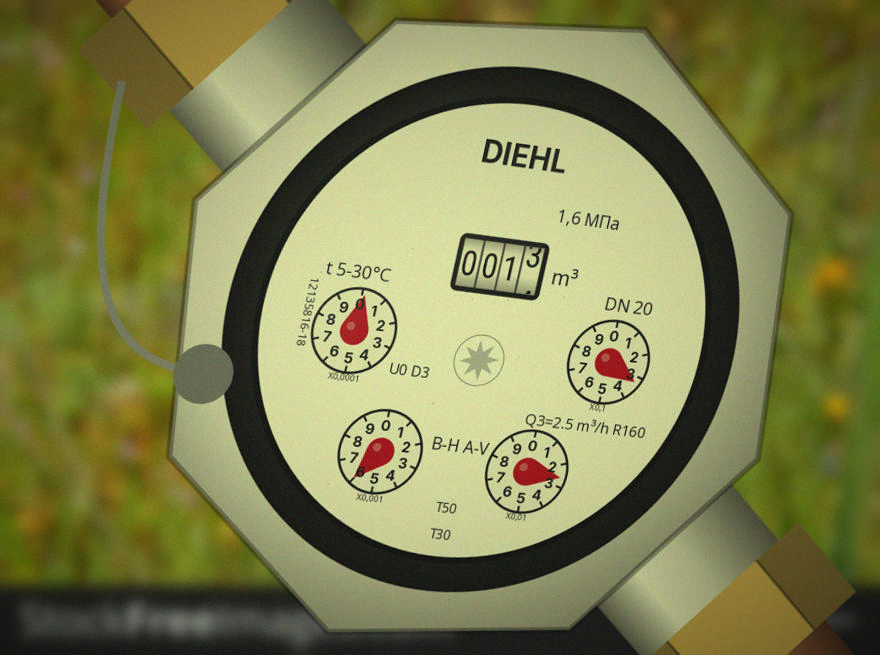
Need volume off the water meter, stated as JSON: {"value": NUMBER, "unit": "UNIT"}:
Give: {"value": 13.3260, "unit": "m³"}
